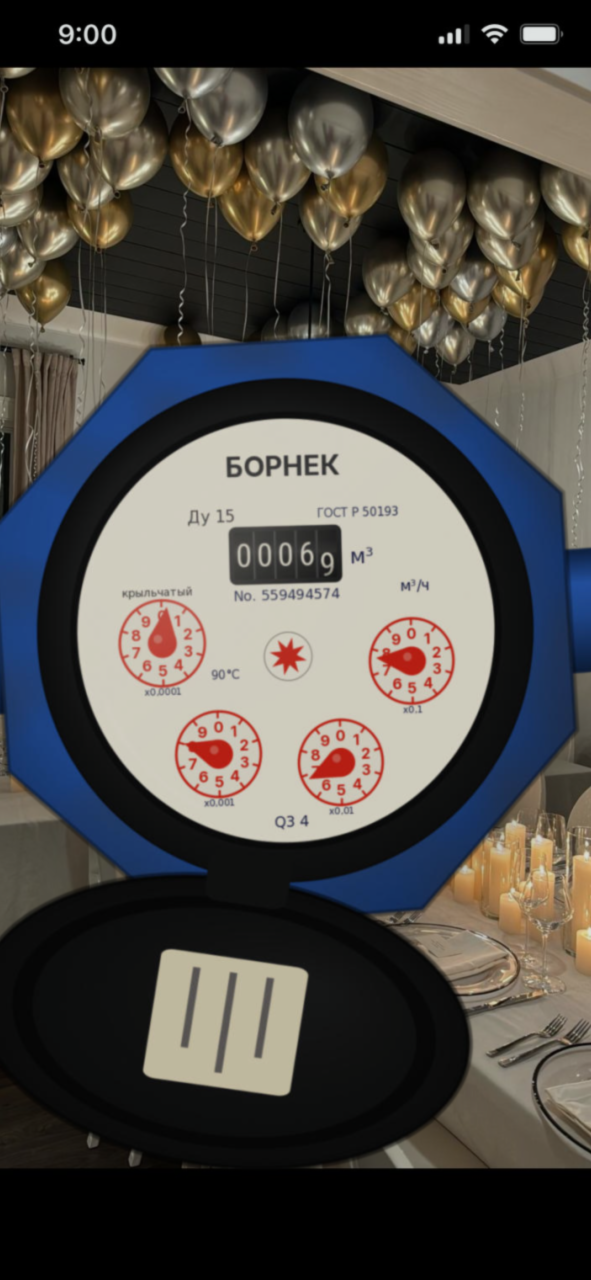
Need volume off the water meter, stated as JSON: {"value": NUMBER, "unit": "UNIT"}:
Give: {"value": 68.7680, "unit": "m³"}
